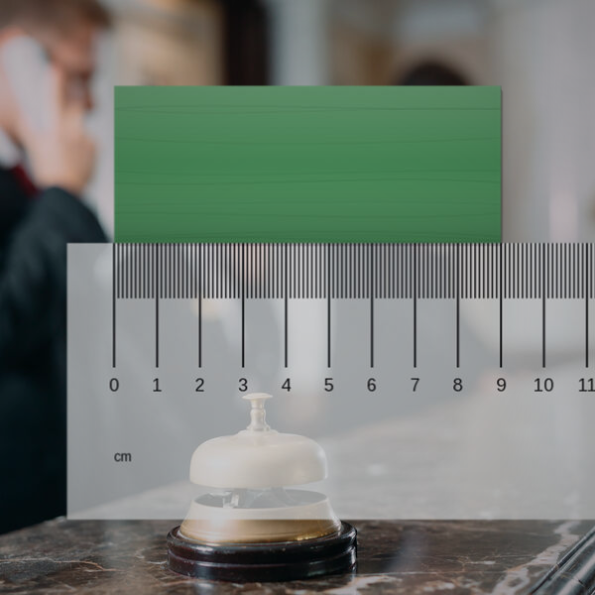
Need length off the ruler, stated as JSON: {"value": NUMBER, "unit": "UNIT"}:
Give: {"value": 9, "unit": "cm"}
